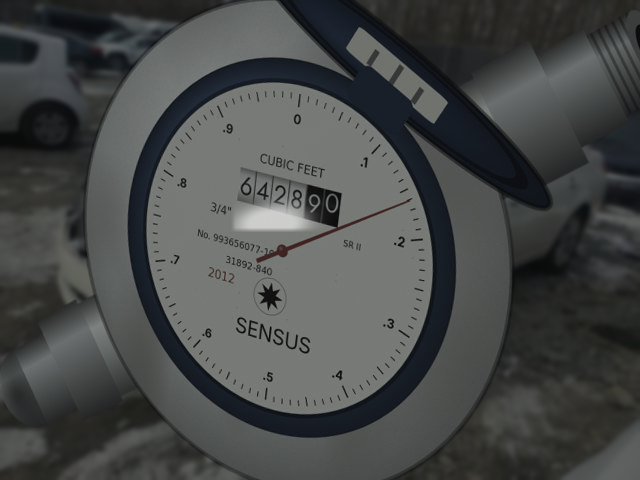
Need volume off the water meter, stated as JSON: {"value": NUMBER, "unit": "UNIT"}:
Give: {"value": 642890.16, "unit": "ft³"}
